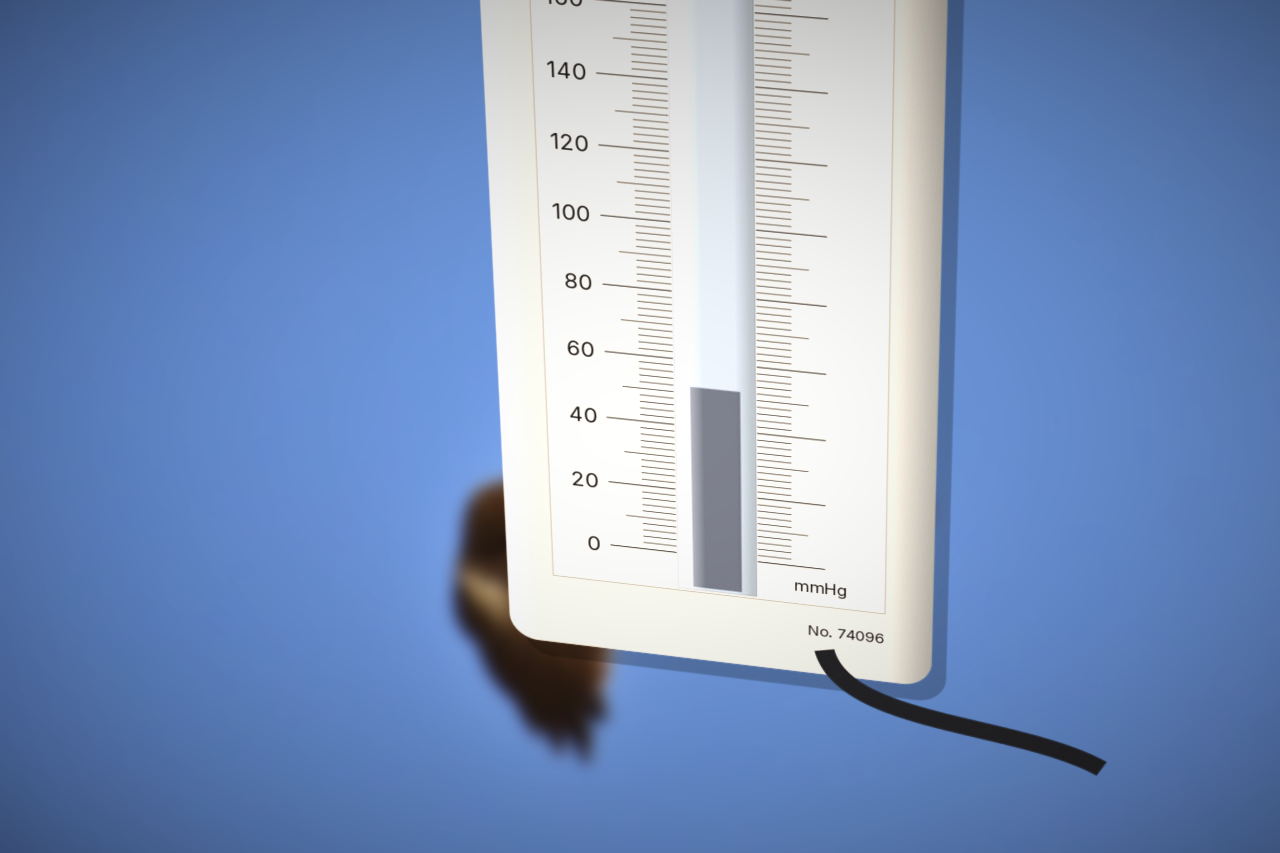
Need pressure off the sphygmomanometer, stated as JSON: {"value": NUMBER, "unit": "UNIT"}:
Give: {"value": 52, "unit": "mmHg"}
